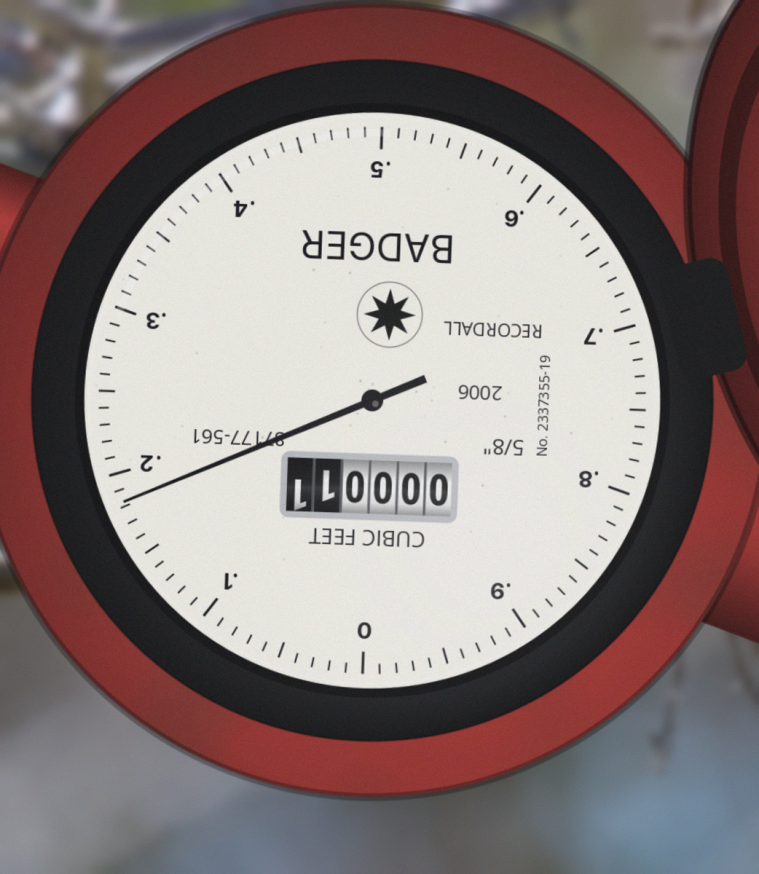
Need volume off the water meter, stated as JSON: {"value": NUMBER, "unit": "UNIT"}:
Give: {"value": 11.18, "unit": "ft³"}
